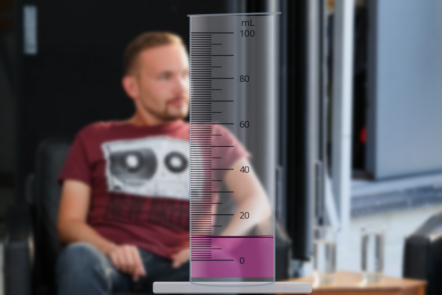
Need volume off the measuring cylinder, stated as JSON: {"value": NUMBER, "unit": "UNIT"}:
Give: {"value": 10, "unit": "mL"}
